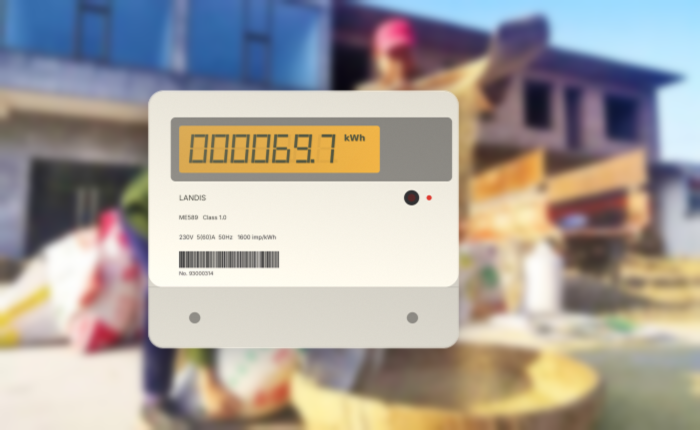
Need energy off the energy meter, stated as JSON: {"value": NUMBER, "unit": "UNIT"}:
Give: {"value": 69.7, "unit": "kWh"}
